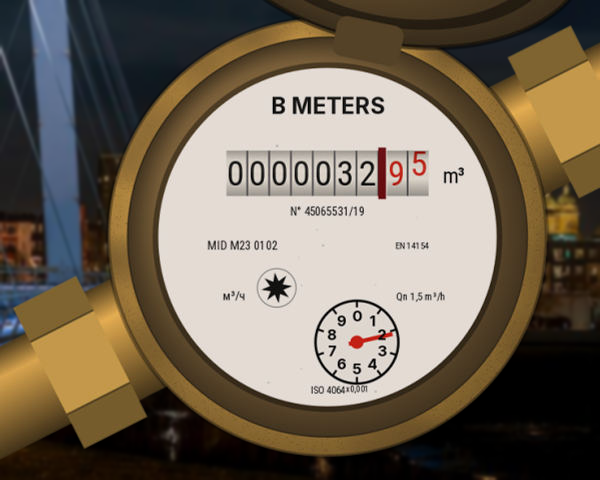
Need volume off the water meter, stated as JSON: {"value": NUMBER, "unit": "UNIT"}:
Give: {"value": 32.952, "unit": "m³"}
